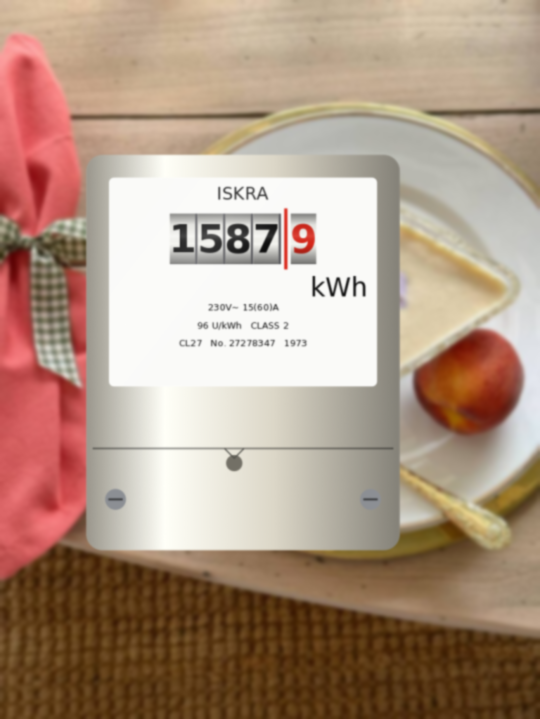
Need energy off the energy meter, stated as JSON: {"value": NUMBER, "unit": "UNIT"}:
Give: {"value": 1587.9, "unit": "kWh"}
